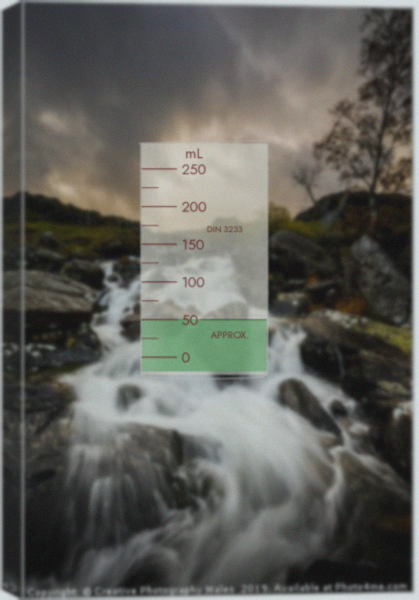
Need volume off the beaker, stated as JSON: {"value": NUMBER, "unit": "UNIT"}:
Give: {"value": 50, "unit": "mL"}
